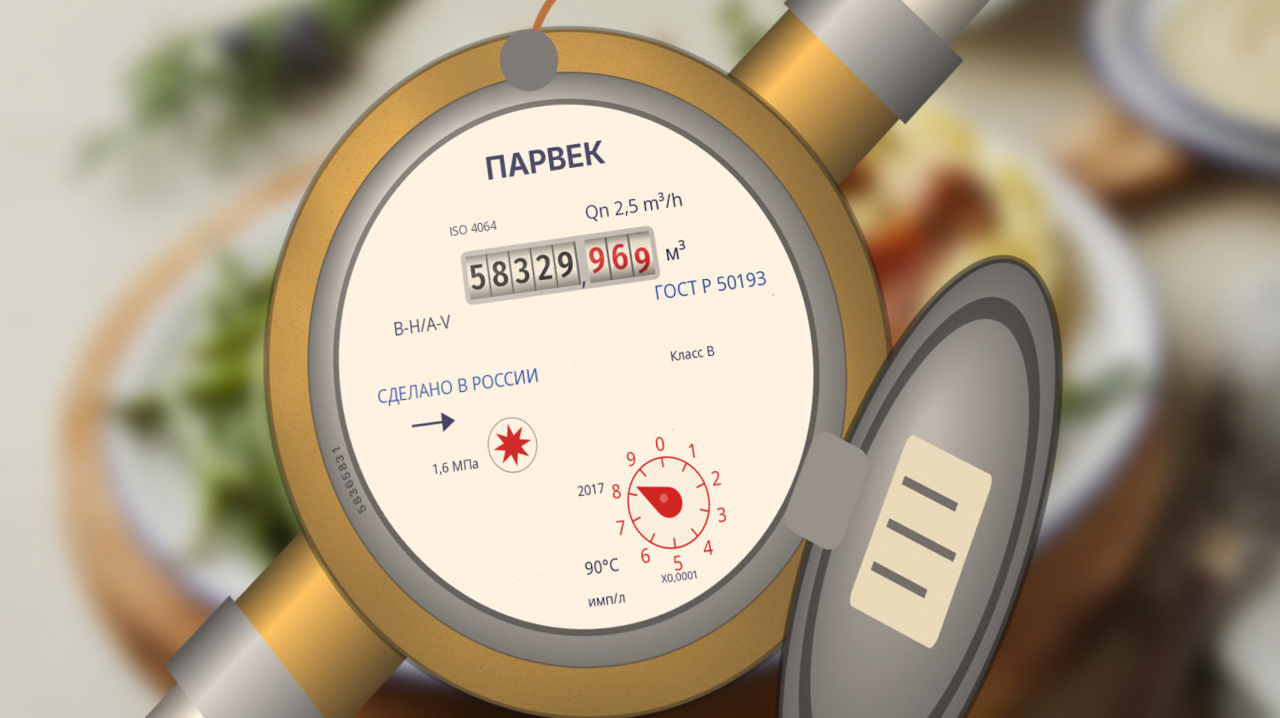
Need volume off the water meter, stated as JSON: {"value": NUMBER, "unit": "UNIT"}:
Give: {"value": 58329.9688, "unit": "m³"}
